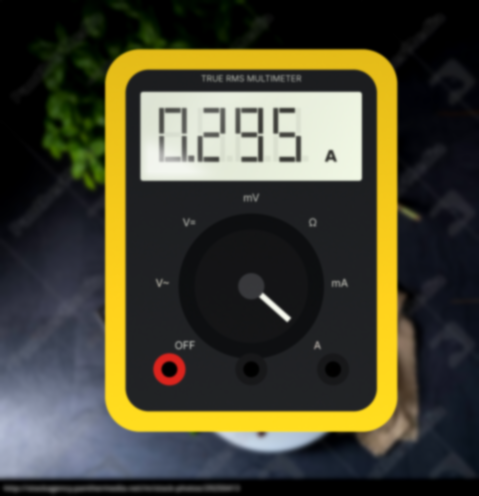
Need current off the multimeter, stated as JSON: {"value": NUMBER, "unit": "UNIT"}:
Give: {"value": 0.295, "unit": "A"}
